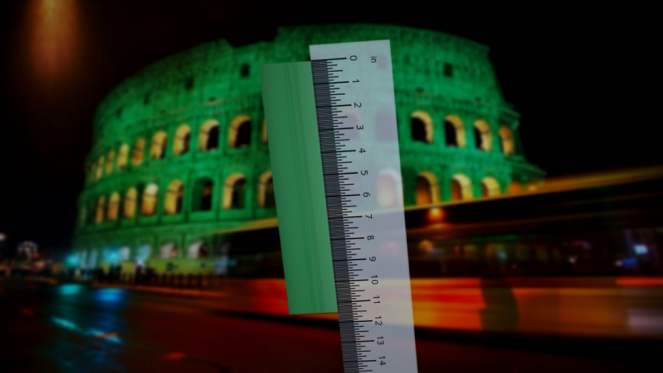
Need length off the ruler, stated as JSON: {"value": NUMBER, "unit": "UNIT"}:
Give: {"value": 11.5, "unit": "in"}
